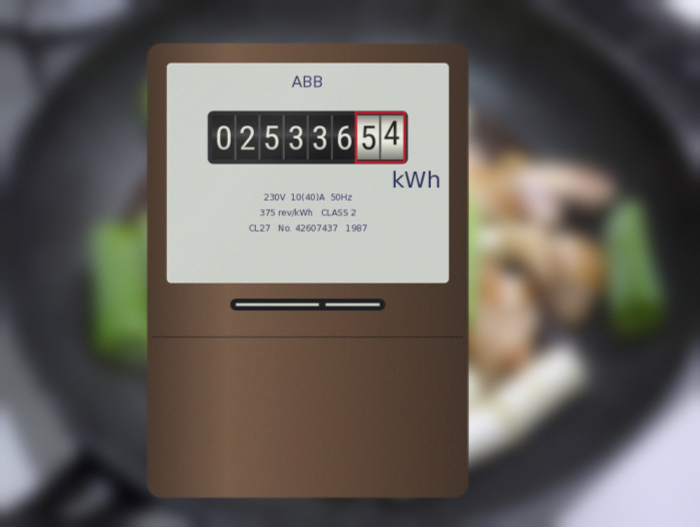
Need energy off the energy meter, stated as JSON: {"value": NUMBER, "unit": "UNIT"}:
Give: {"value": 25336.54, "unit": "kWh"}
